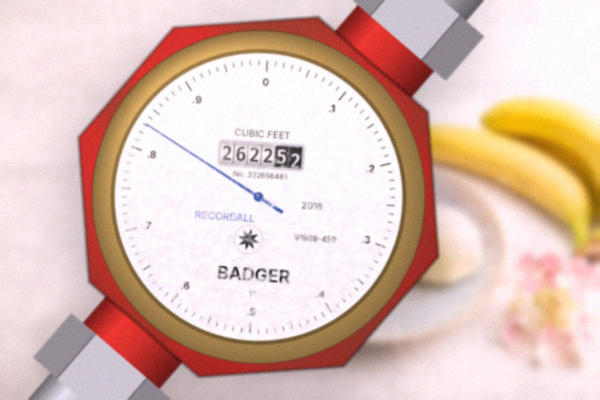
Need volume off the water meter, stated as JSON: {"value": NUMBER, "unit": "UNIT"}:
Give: {"value": 262251.83, "unit": "ft³"}
